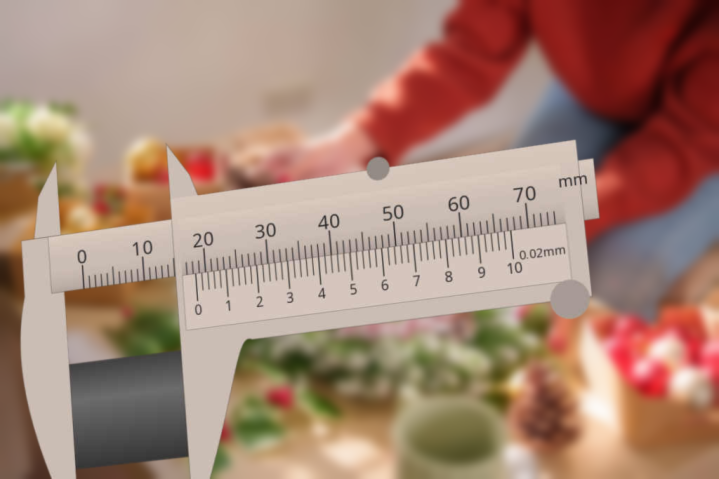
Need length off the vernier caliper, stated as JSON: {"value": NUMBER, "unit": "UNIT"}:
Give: {"value": 18.4, "unit": "mm"}
